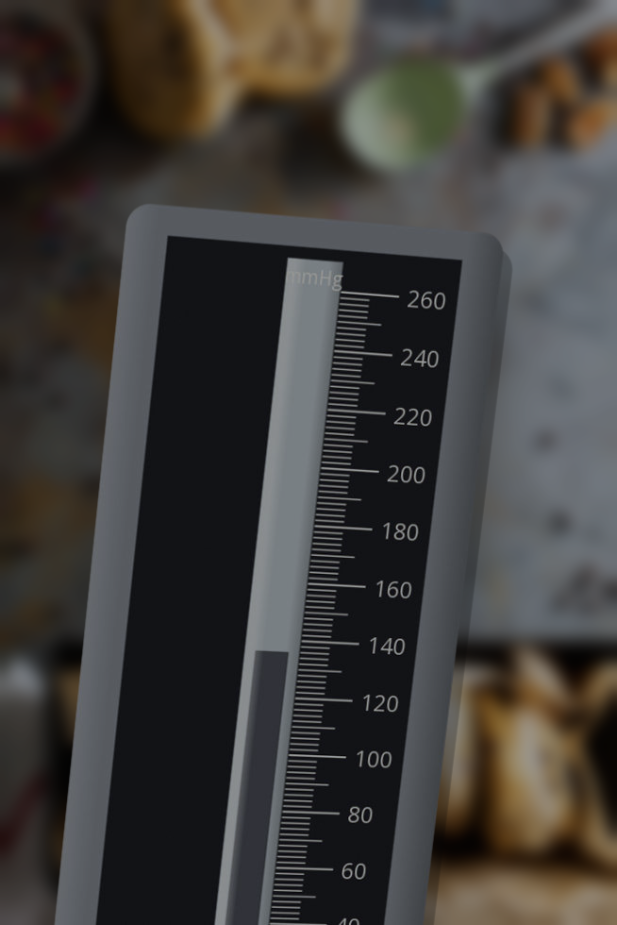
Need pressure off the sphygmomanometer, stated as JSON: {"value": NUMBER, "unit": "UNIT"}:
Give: {"value": 136, "unit": "mmHg"}
